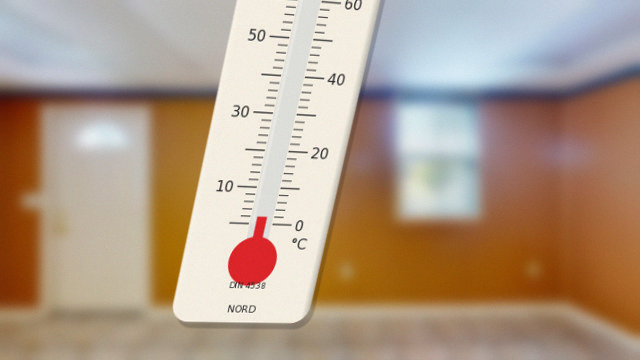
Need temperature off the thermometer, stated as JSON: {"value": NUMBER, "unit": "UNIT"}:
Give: {"value": 2, "unit": "°C"}
